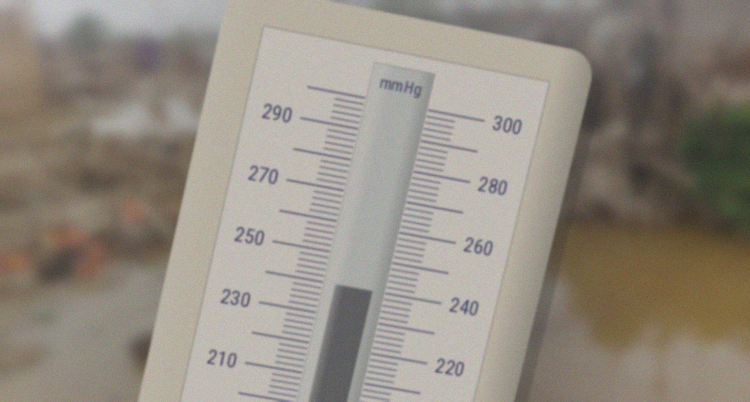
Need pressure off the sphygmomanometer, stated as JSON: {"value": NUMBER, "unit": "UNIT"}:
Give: {"value": 240, "unit": "mmHg"}
